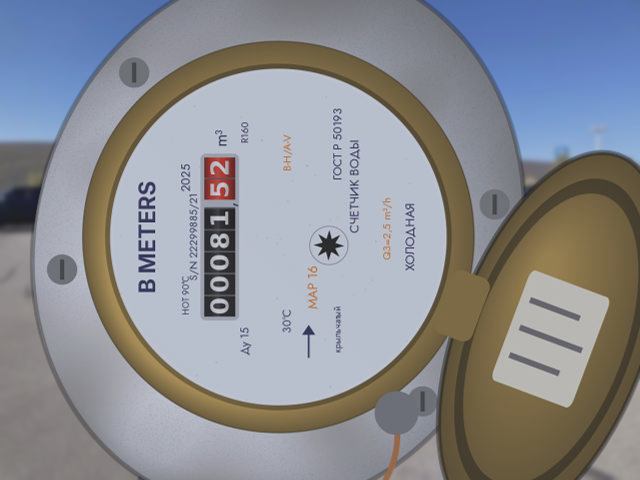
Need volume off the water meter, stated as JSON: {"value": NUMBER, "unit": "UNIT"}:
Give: {"value": 81.52, "unit": "m³"}
